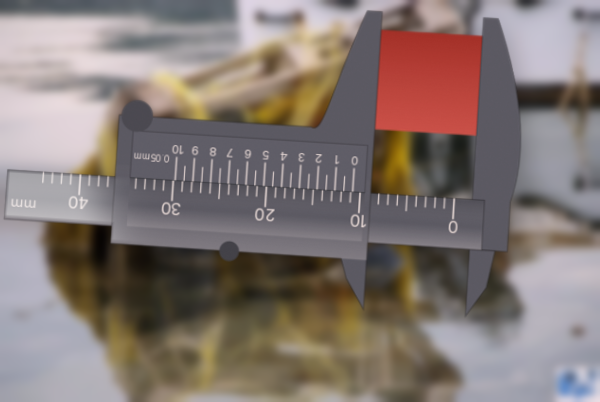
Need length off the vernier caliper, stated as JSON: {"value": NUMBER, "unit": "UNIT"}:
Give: {"value": 10.8, "unit": "mm"}
